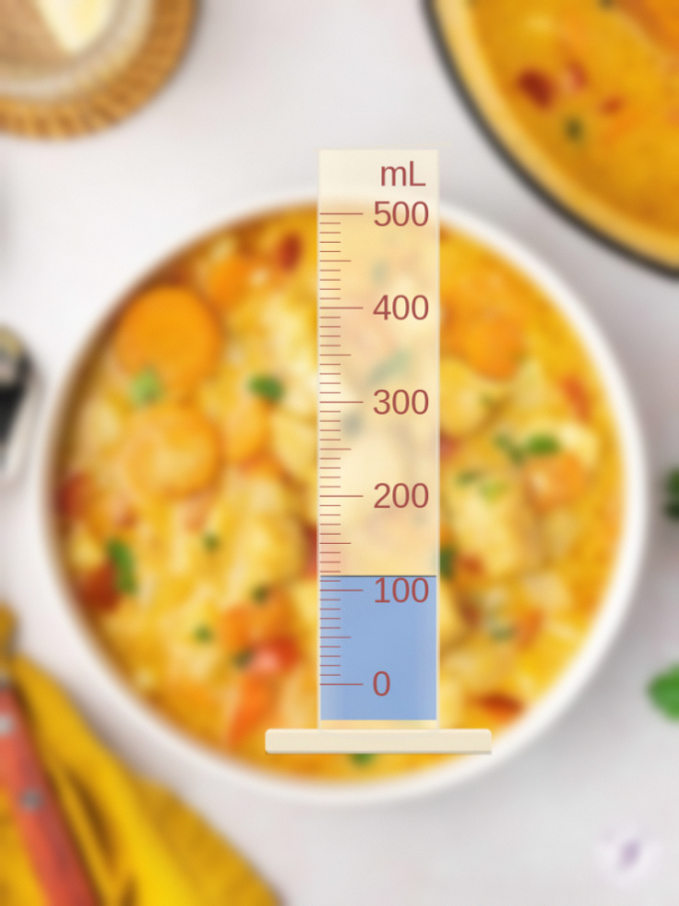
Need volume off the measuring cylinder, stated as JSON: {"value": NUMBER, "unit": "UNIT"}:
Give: {"value": 115, "unit": "mL"}
